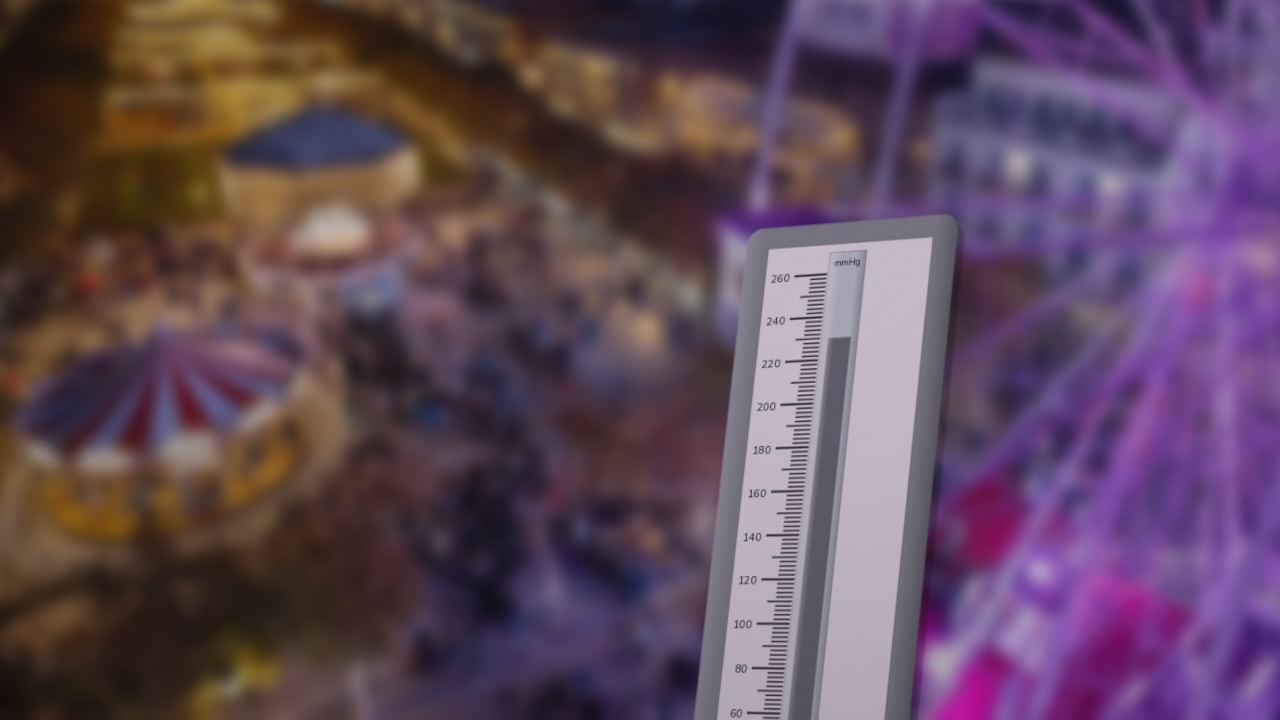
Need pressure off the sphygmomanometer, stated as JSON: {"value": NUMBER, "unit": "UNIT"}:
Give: {"value": 230, "unit": "mmHg"}
